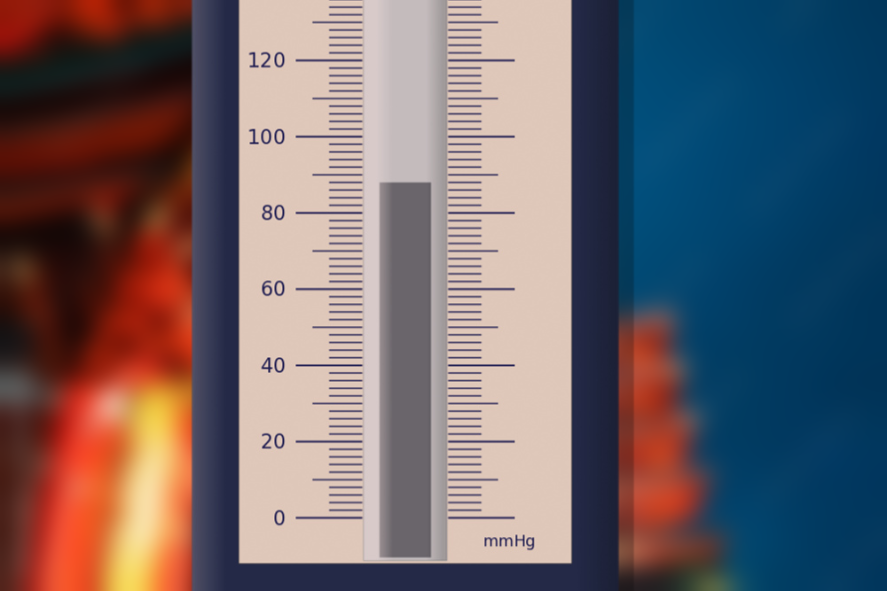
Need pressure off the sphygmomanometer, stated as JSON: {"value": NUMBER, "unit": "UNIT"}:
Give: {"value": 88, "unit": "mmHg"}
